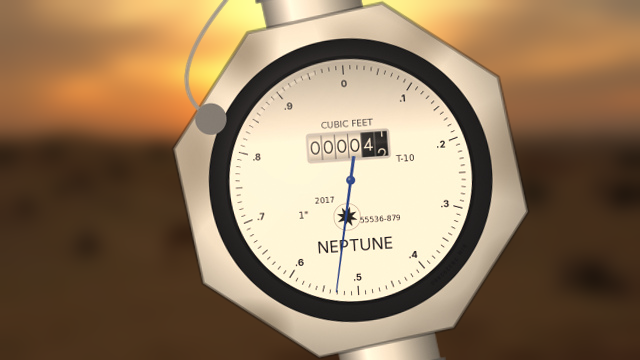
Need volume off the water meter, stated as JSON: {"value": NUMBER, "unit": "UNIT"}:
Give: {"value": 41.53, "unit": "ft³"}
